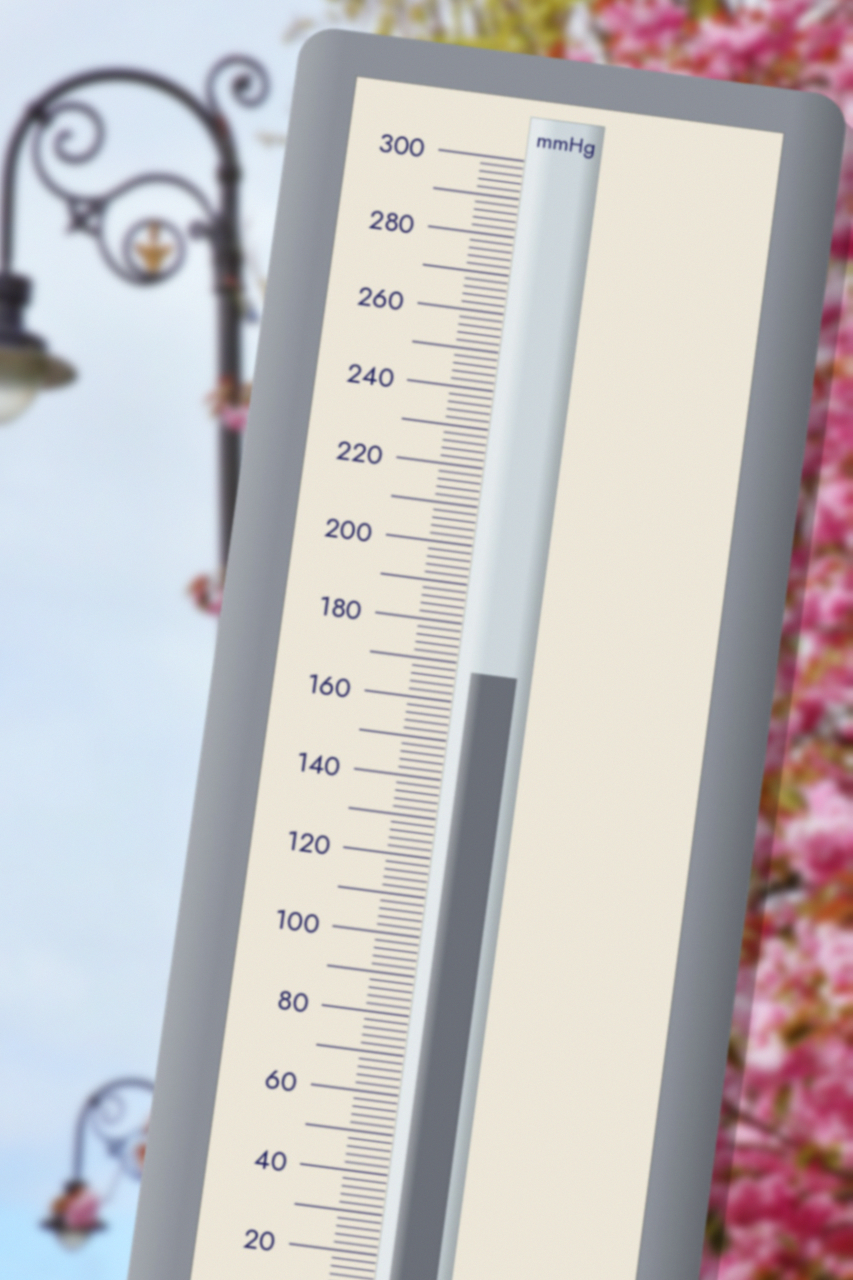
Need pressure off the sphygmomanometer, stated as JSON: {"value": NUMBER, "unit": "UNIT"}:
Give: {"value": 168, "unit": "mmHg"}
